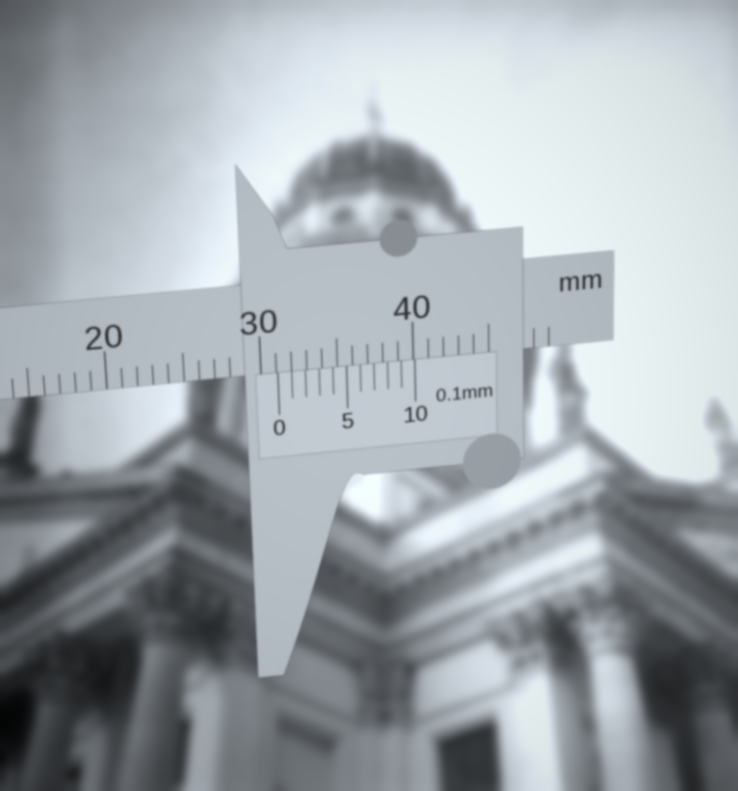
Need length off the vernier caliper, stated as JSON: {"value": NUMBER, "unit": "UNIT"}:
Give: {"value": 31.1, "unit": "mm"}
